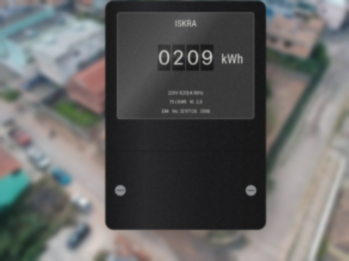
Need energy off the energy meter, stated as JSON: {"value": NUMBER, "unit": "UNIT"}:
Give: {"value": 209, "unit": "kWh"}
